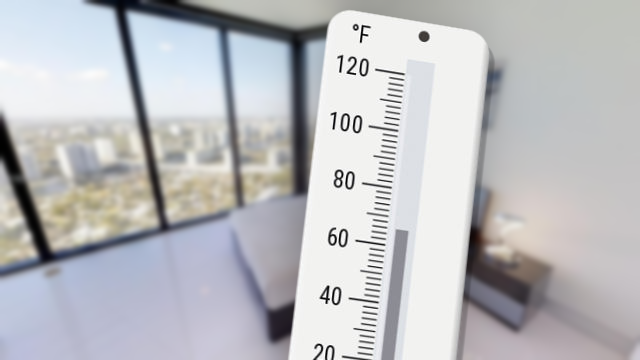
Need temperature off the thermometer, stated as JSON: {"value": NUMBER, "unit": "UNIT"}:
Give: {"value": 66, "unit": "°F"}
